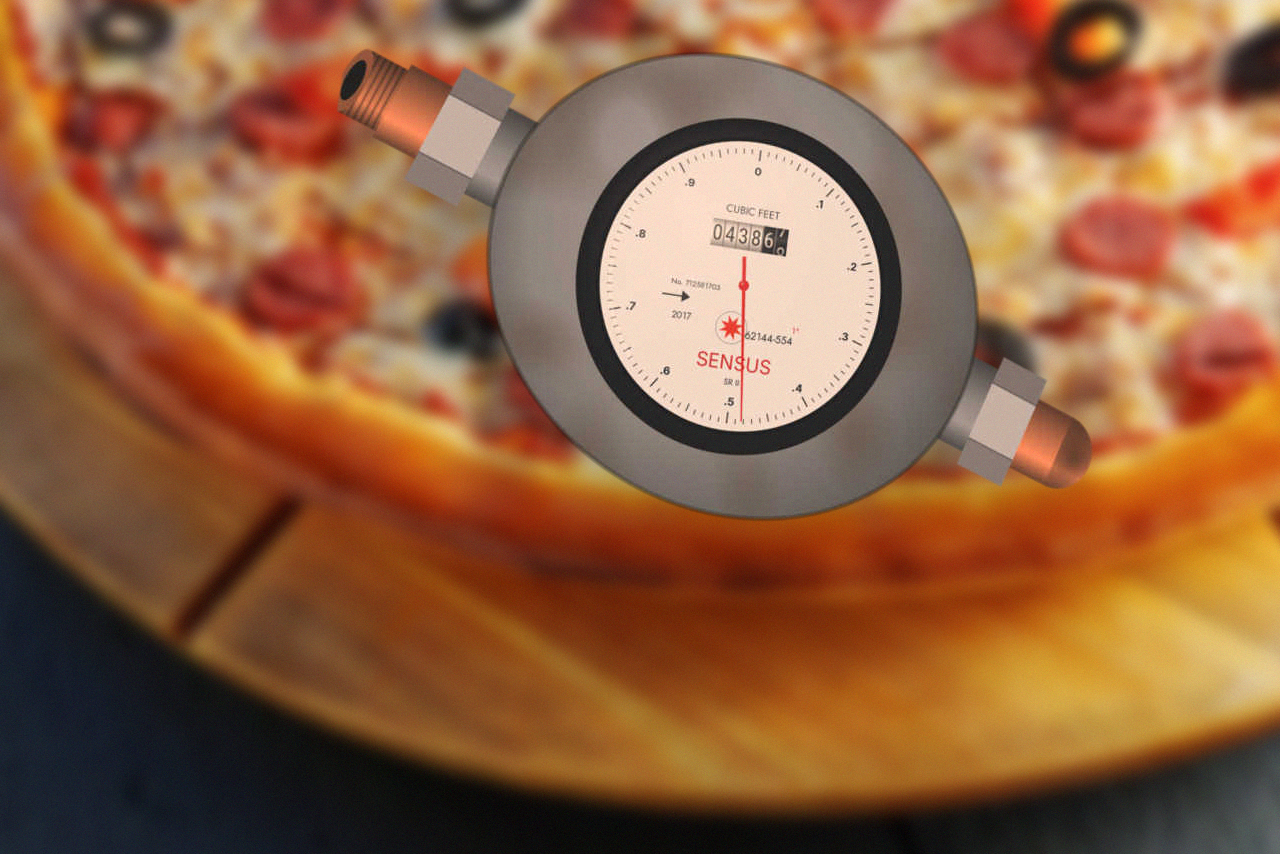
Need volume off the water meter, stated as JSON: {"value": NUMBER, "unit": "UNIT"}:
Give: {"value": 43867.48, "unit": "ft³"}
